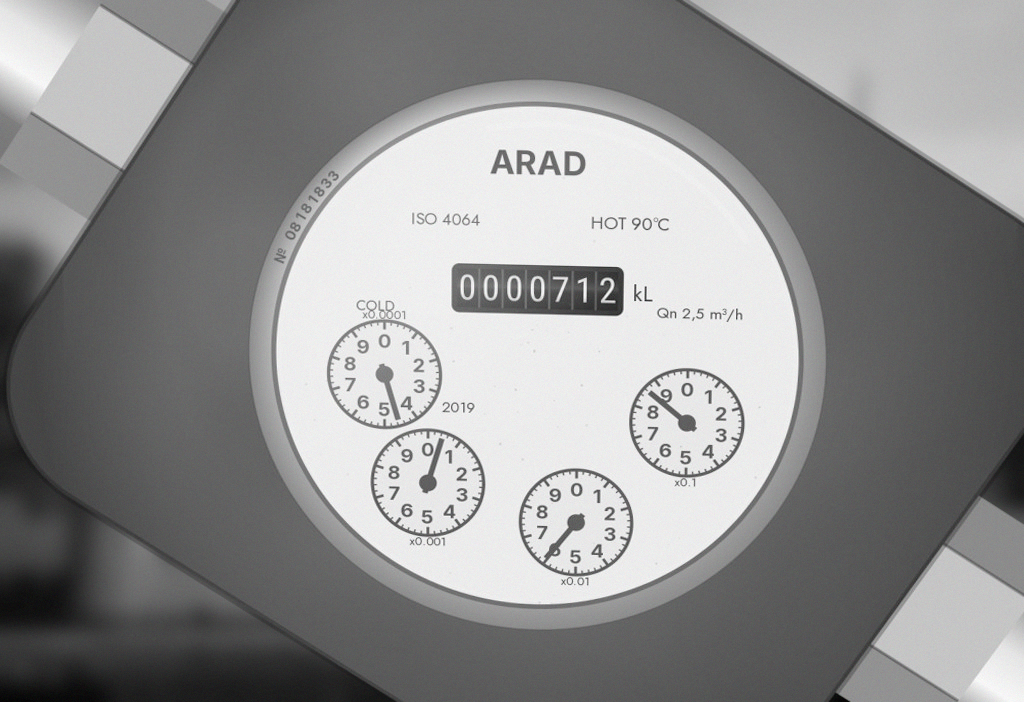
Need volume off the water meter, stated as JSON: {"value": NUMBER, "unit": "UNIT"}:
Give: {"value": 712.8604, "unit": "kL"}
